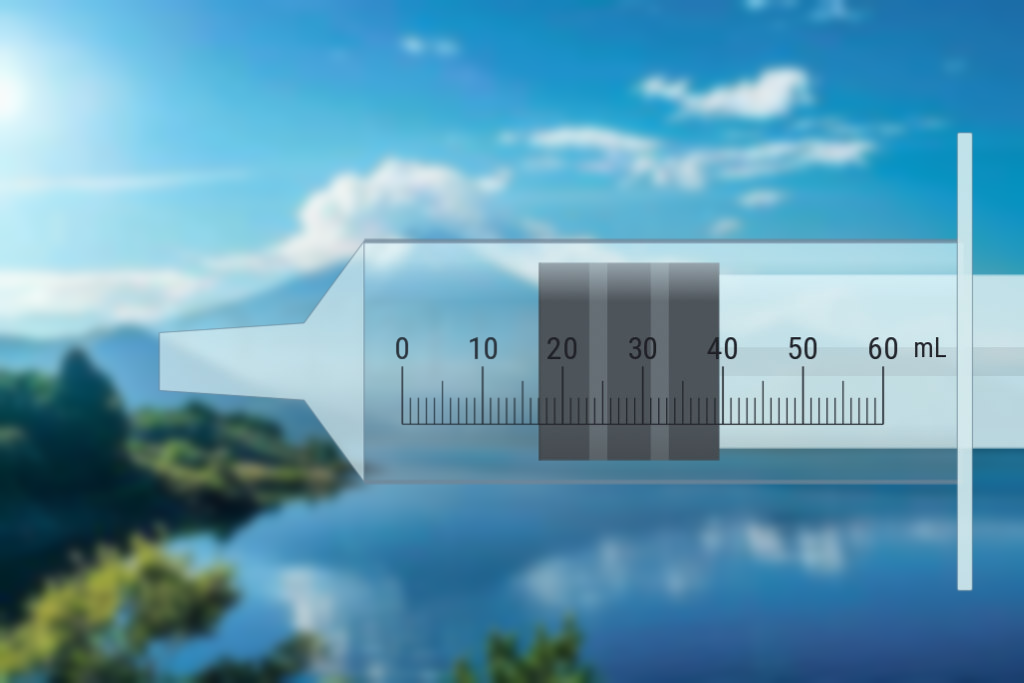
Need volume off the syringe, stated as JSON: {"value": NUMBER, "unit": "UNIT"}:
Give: {"value": 17, "unit": "mL"}
